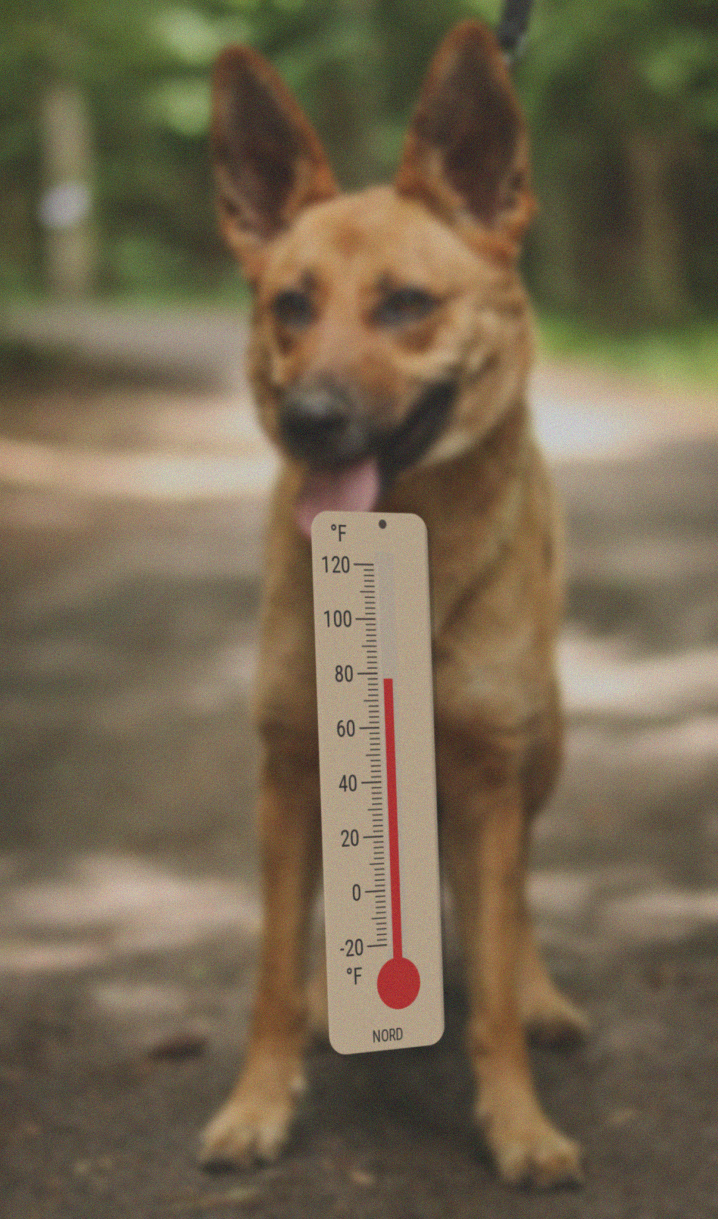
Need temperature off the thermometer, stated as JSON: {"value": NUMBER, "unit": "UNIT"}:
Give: {"value": 78, "unit": "°F"}
